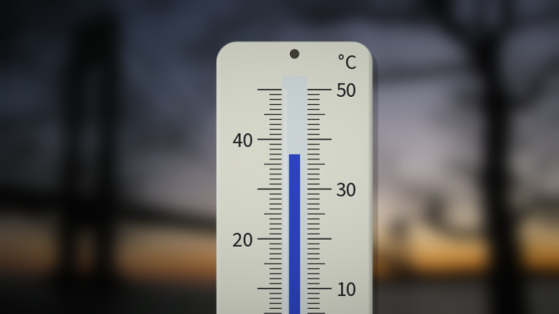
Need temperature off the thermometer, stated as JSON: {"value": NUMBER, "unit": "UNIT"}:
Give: {"value": 37, "unit": "°C"}
